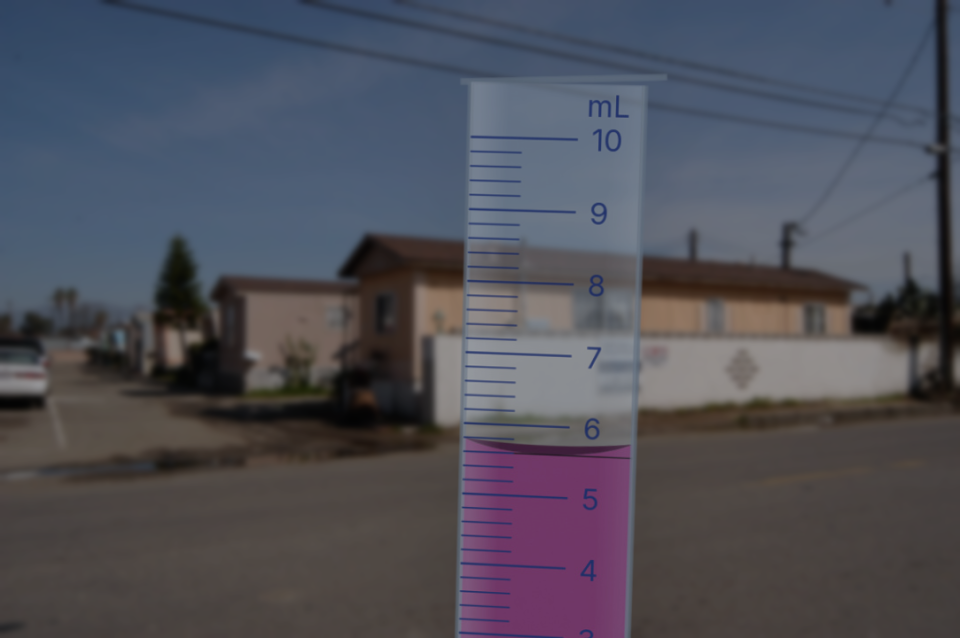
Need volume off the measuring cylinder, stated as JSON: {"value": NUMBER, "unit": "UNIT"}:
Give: {"value": 5.6, "unit": "mL"}
